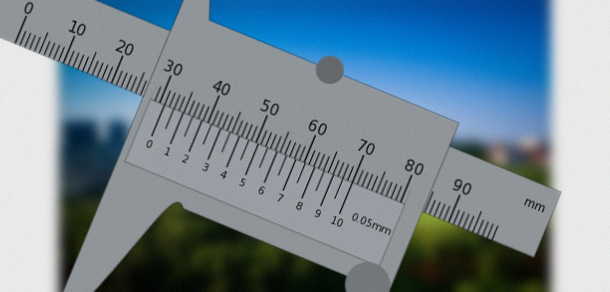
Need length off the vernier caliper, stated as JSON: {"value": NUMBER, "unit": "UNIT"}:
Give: {"value": 31.0, "unit": "mm"}
